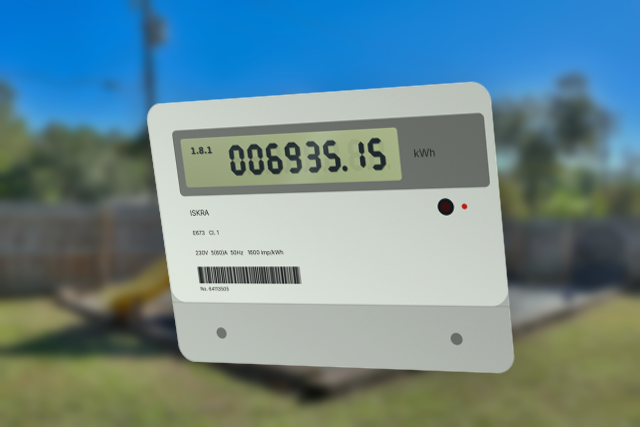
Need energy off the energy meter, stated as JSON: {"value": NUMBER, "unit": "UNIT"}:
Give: {"value": 6935.15, "unit": "kWh"}
